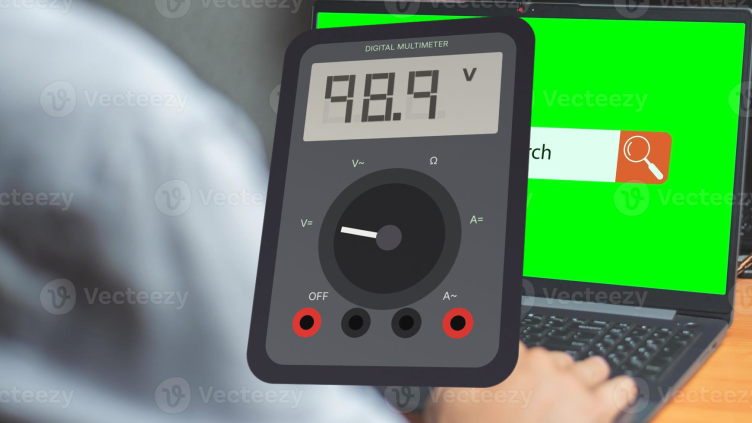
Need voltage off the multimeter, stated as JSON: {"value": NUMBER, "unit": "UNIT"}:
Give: {"value": 98.9, "unit": "V"}
